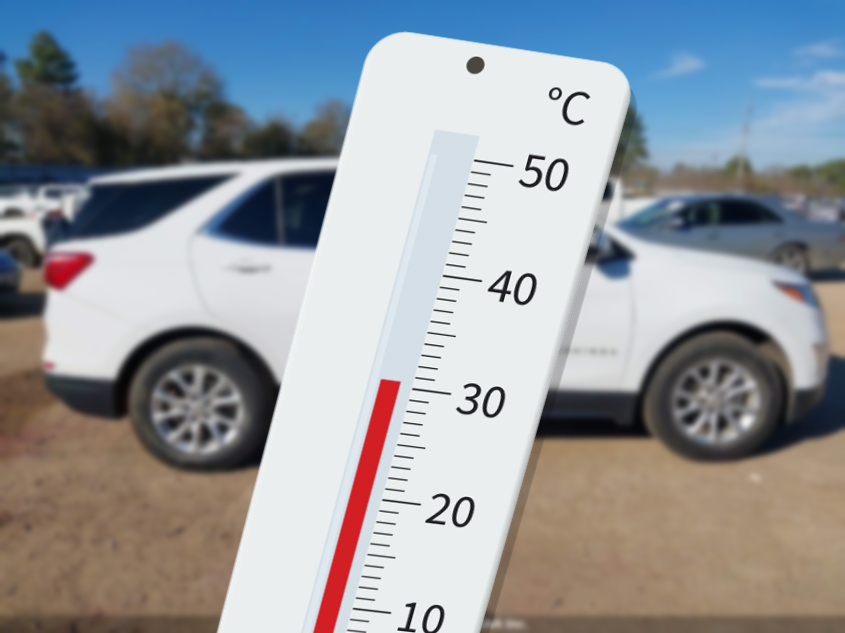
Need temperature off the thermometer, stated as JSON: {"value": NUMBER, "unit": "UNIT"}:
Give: {"value": 30.5, "unit": "°C"}
